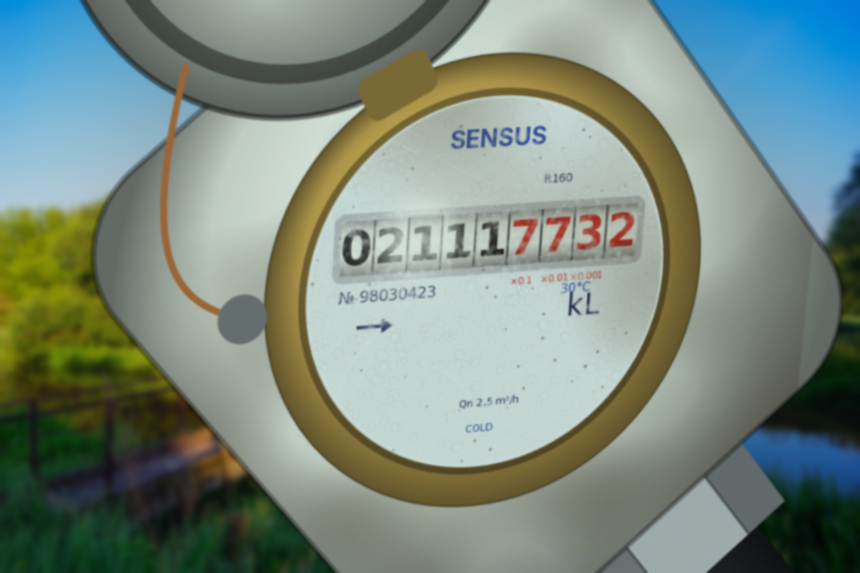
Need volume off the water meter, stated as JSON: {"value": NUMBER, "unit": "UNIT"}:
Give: {"value": 2111.7732, "unit": "kL"}
